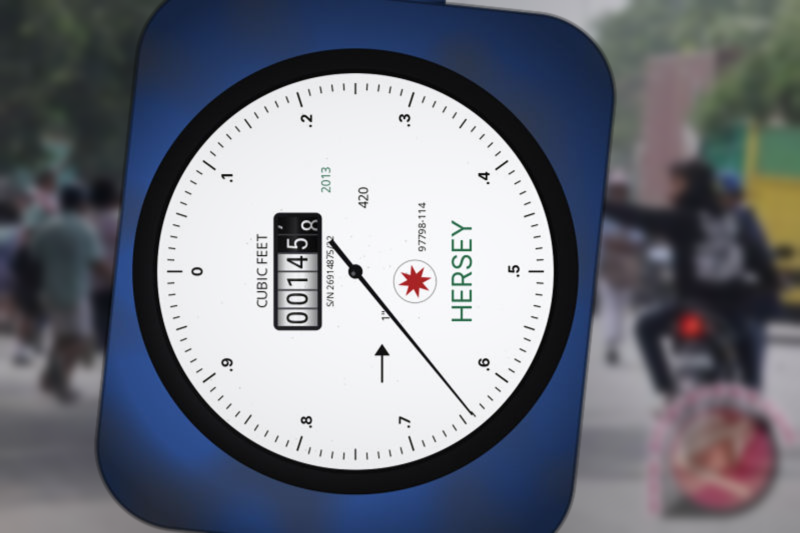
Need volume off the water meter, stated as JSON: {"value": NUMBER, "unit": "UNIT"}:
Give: {"value": 1457.64, "unit": "ft³"}
